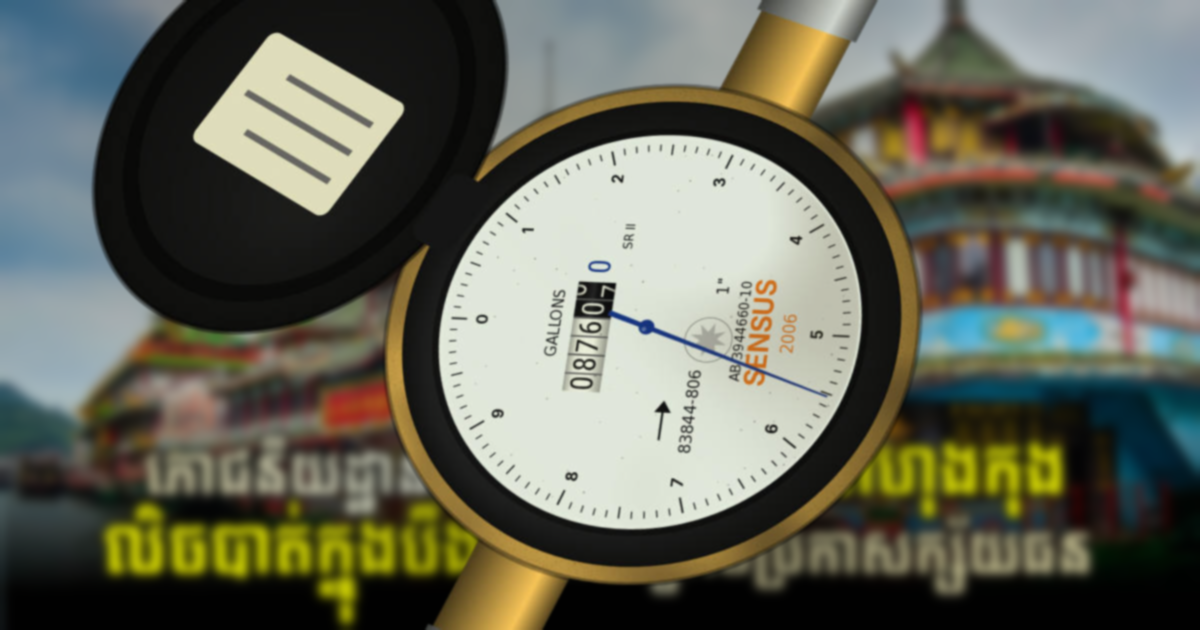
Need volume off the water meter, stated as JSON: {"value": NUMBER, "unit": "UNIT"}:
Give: {"value": 876065.5, "unit": "gal"}
